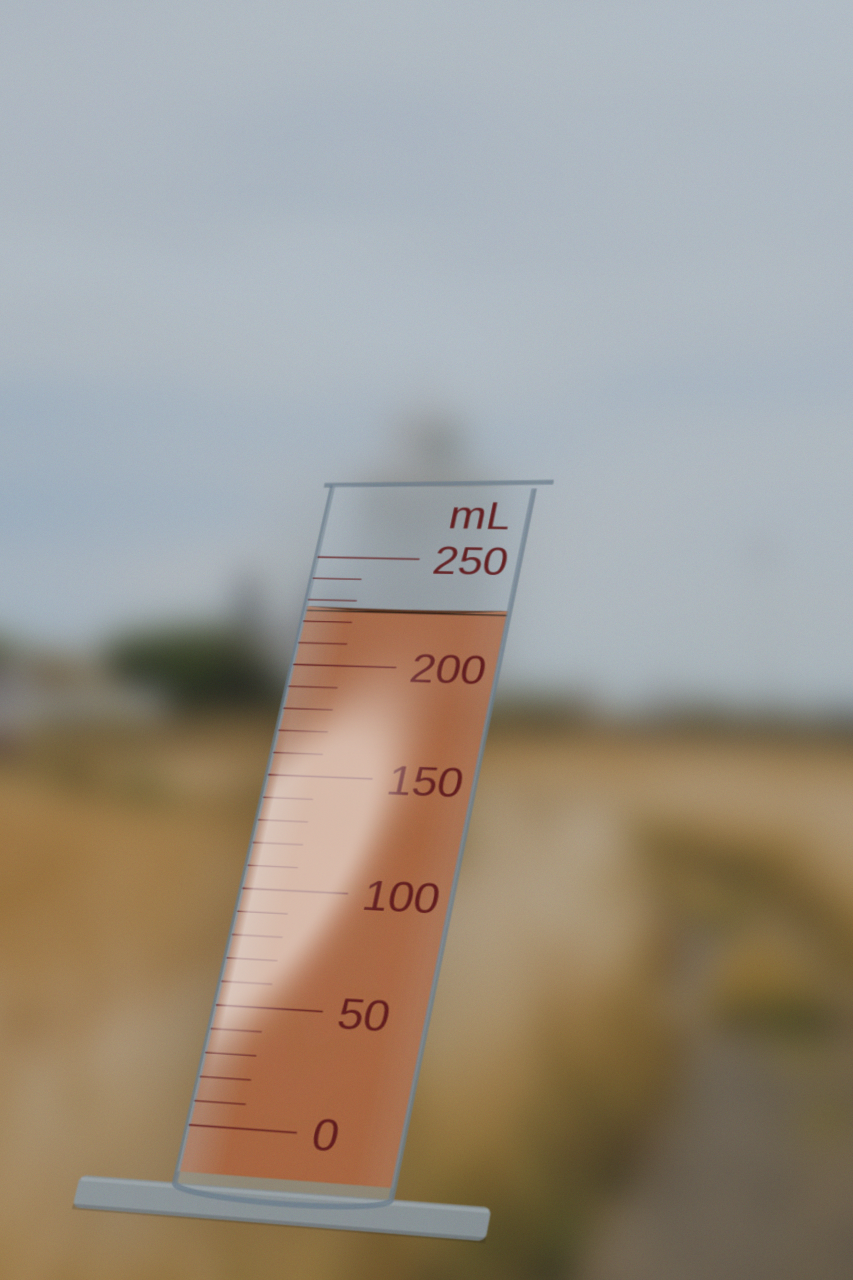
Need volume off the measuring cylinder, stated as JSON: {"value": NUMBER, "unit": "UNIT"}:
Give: {"value": 225, "unit": "mL"}
